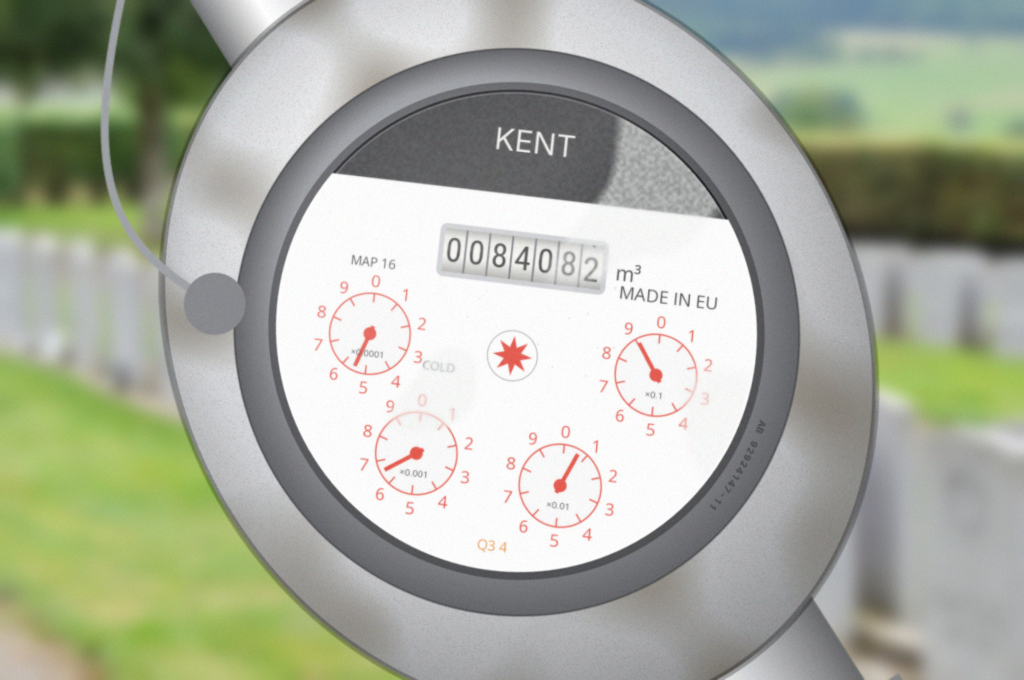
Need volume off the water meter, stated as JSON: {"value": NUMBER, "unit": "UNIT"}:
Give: {"value": 84081.9065, "unit": "m³"}
